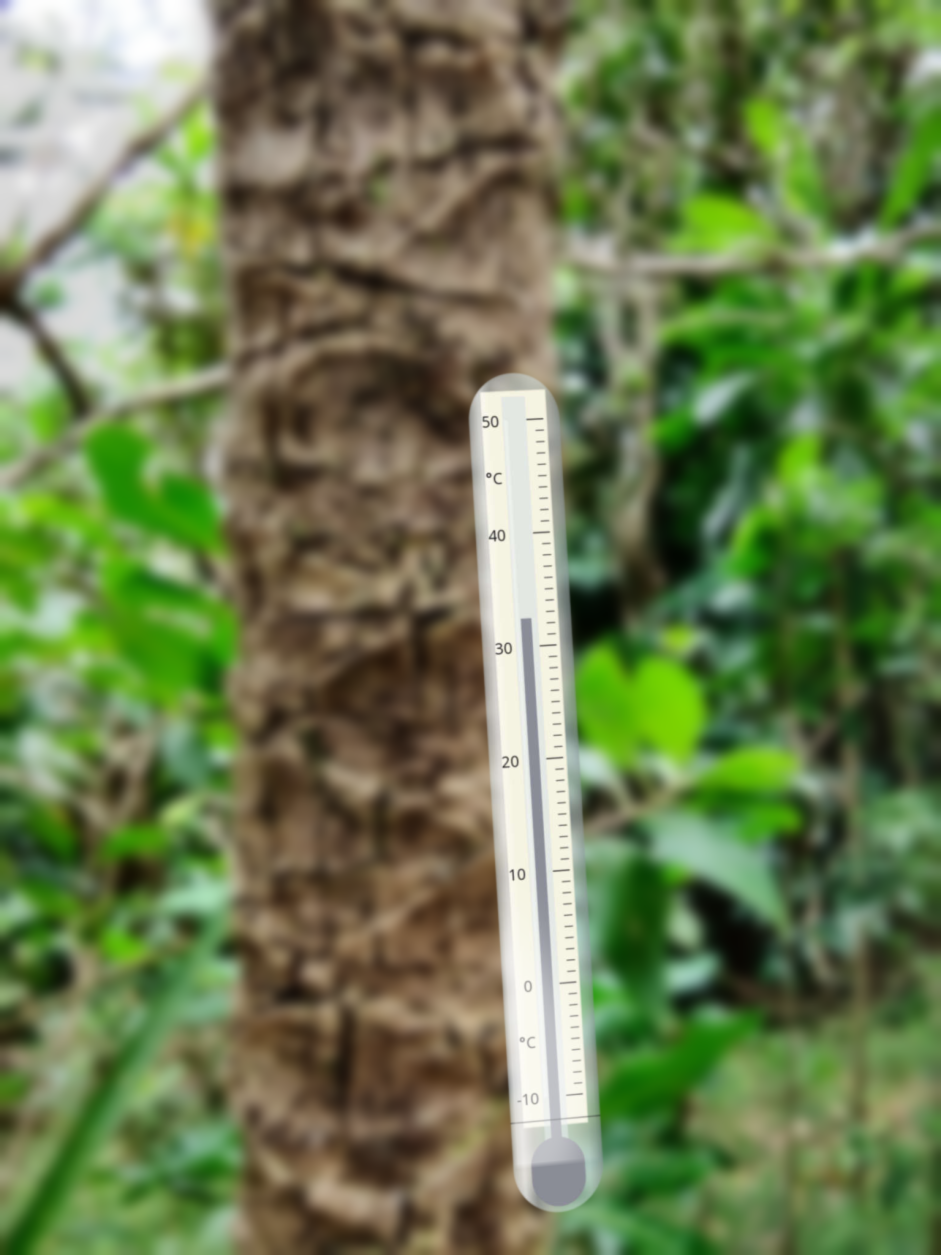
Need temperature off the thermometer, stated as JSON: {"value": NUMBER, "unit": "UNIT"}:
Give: {"value": 32.5, "unit": "°C"}
